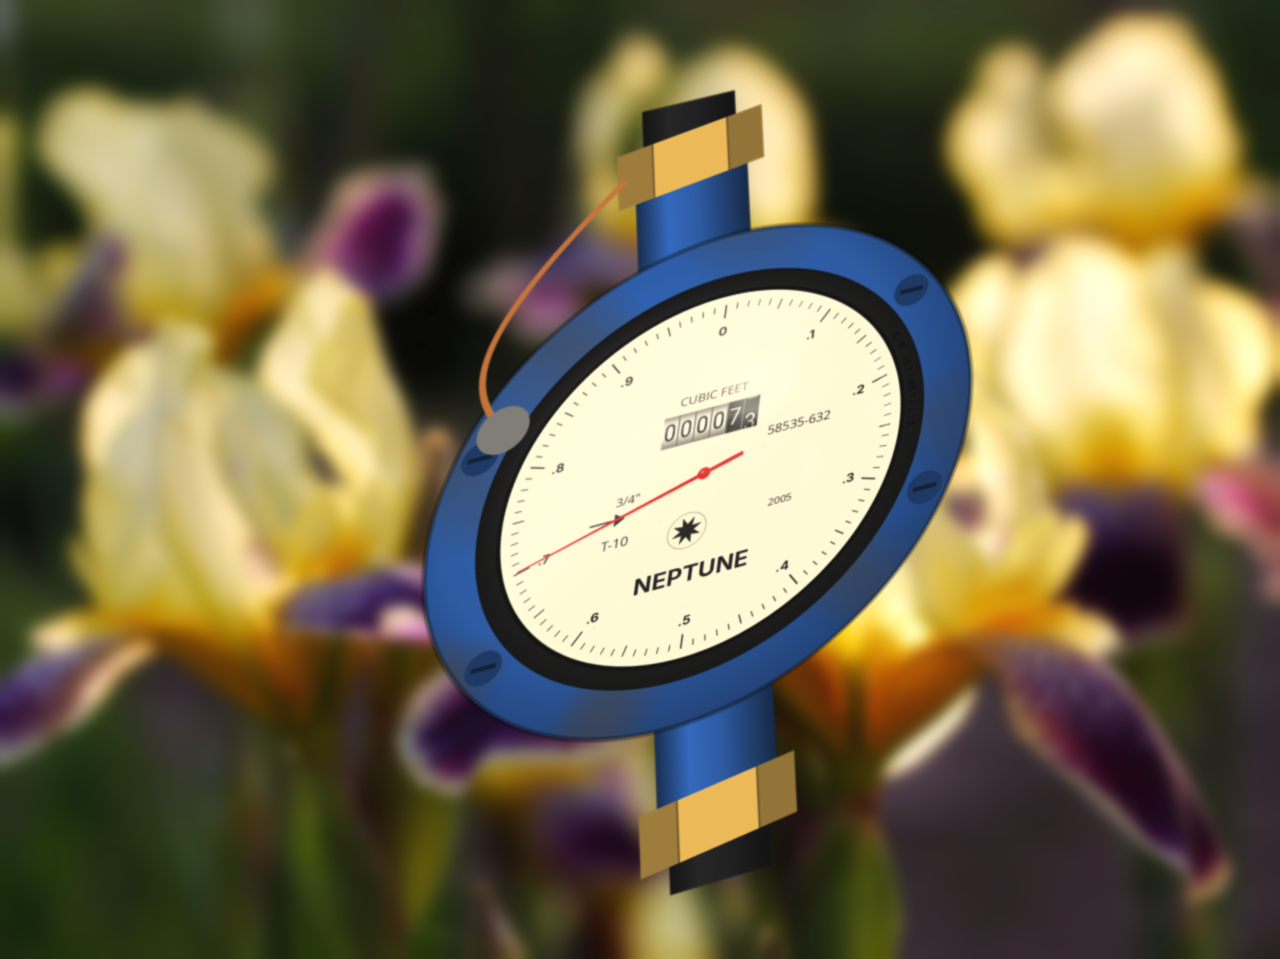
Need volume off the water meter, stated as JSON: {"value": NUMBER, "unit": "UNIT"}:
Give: {"value": 72.70, "unit": "ft³"}
